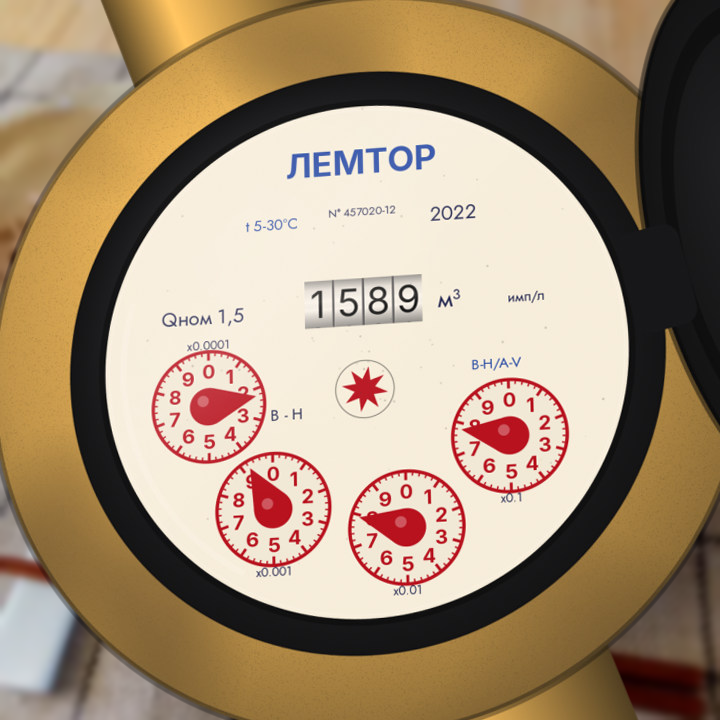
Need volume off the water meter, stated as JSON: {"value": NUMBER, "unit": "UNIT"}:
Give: {"value": 1589.7792, "unit": "m³"}
